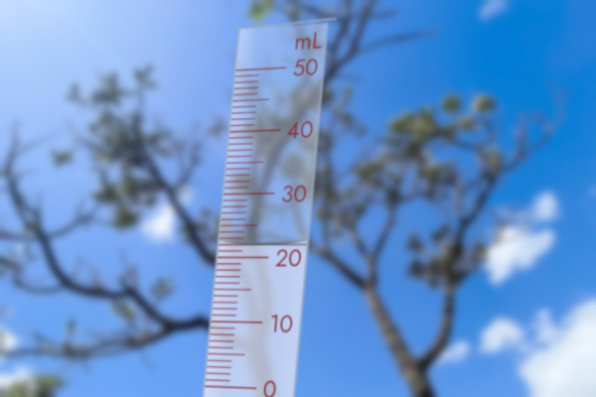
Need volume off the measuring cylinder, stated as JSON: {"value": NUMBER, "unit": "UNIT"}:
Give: {"value": 22, "unit": "mL"}
